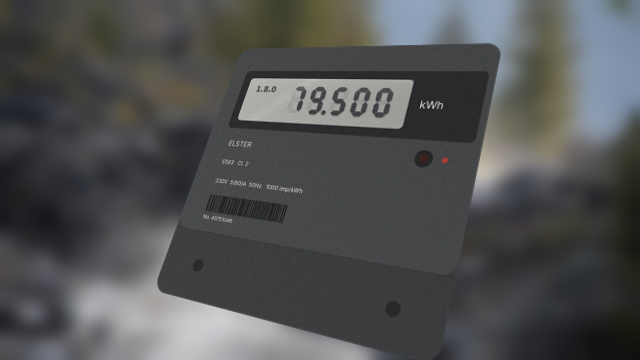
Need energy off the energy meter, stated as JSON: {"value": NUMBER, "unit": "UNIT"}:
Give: {"value": 79.500, "unit": "kWh"}
